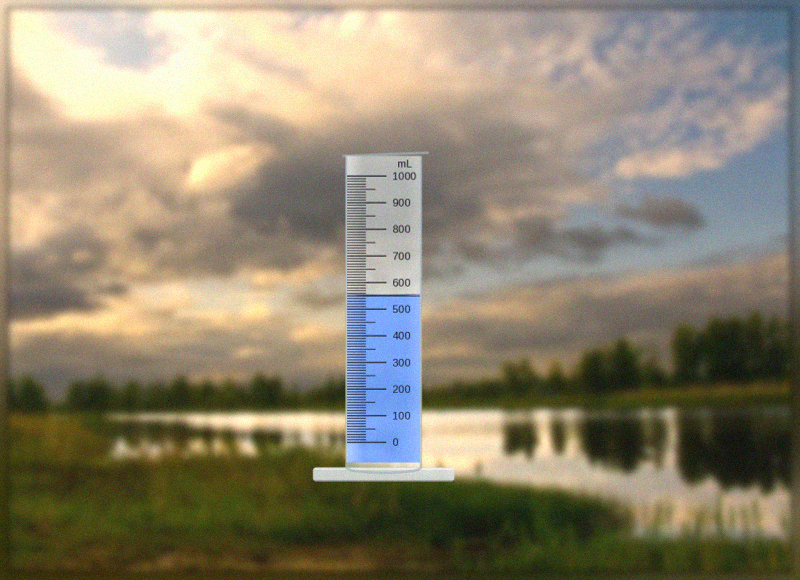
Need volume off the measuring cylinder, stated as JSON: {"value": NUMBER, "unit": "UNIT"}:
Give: {"value": 550, "unit": "mL"}
